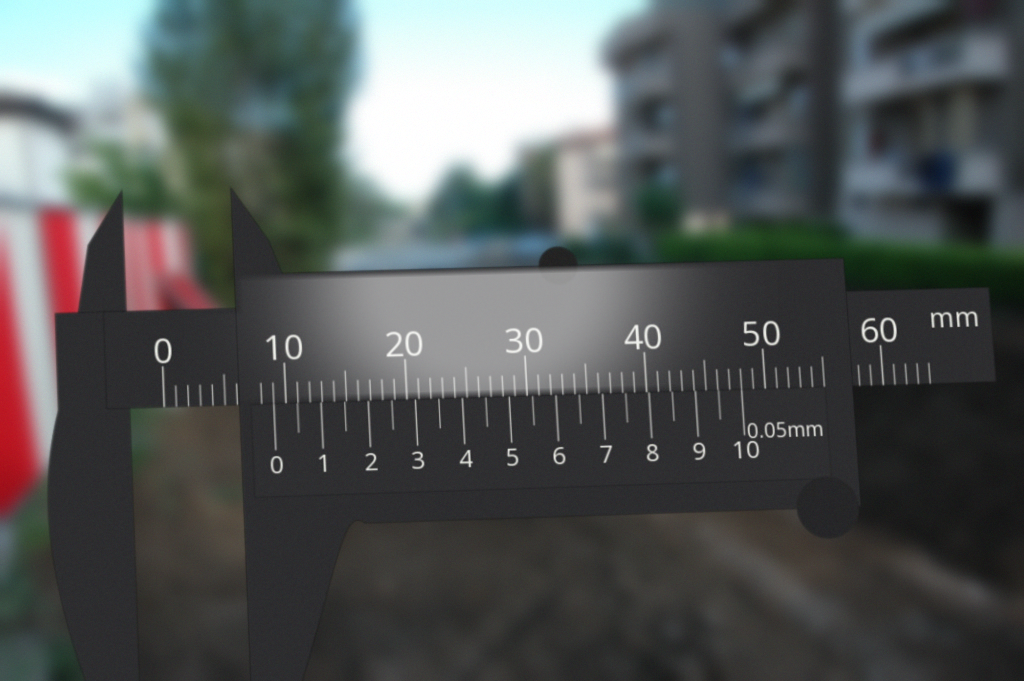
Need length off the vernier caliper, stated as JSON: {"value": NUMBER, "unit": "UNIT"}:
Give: {"value": 9.0, "unit": "mm"}
